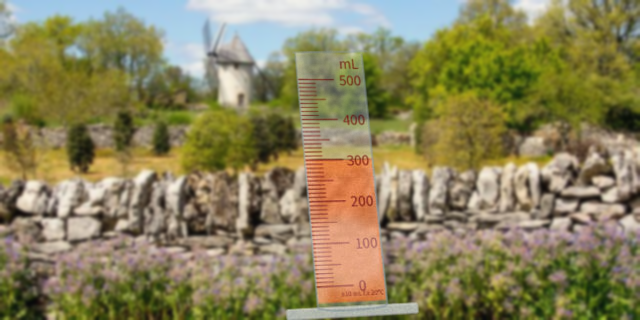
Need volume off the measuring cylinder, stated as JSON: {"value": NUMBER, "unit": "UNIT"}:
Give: {"value": 300, "unit": "mL"}
